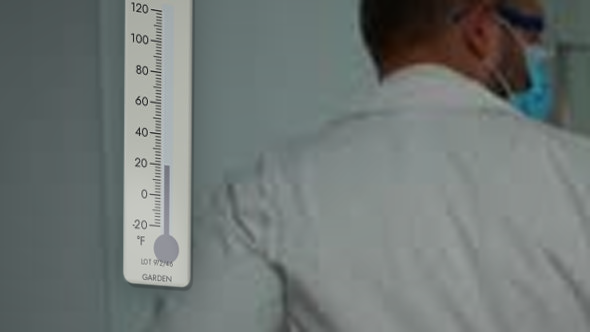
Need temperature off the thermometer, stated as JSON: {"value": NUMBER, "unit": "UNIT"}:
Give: {"value": 20, "unit": "°F"}
